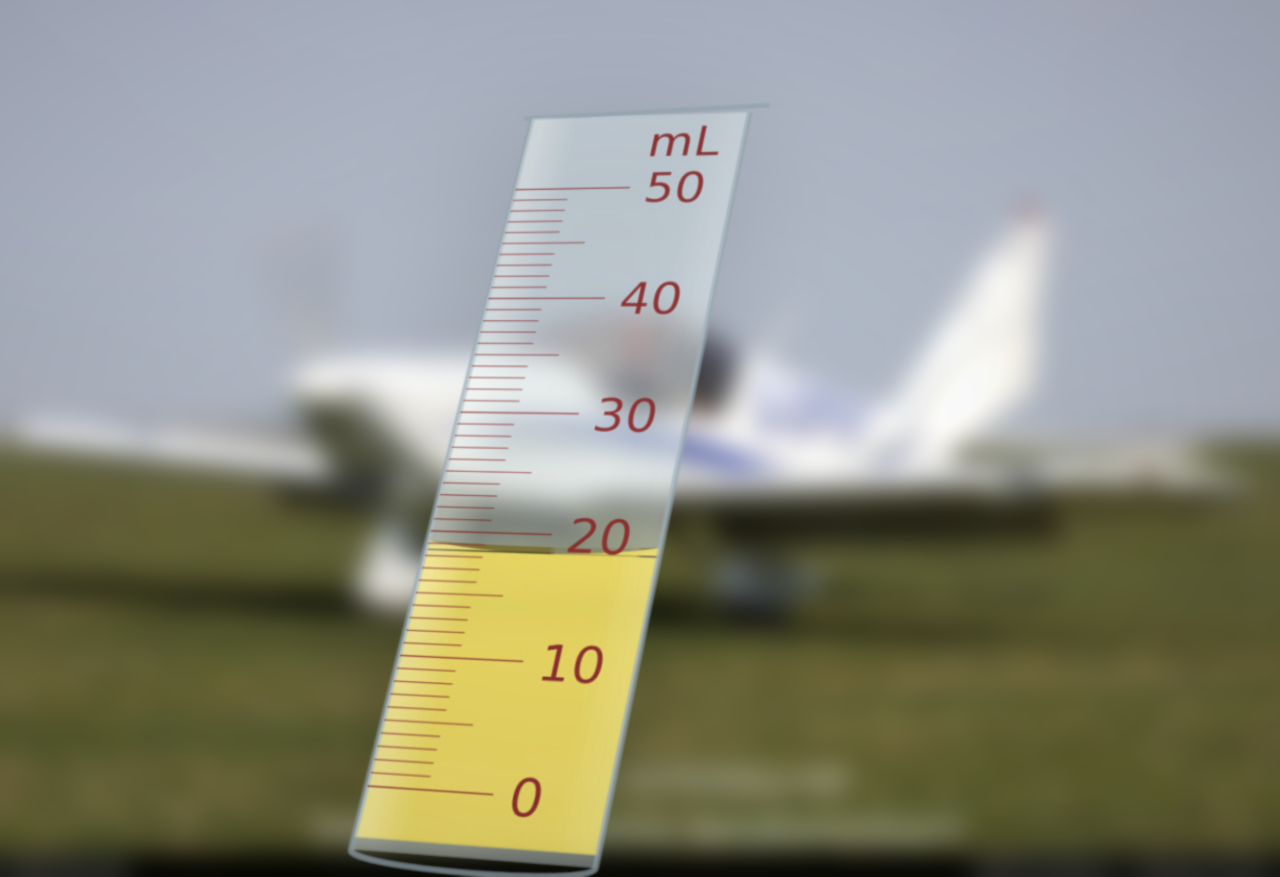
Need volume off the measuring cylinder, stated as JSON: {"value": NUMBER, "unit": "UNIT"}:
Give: {"value": 18.5, "unit": "mL"}
